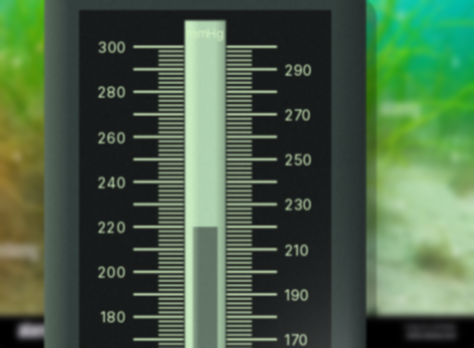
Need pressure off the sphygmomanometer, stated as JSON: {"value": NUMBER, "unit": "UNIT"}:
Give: {"value": 220, "unit": "mmHg"}
